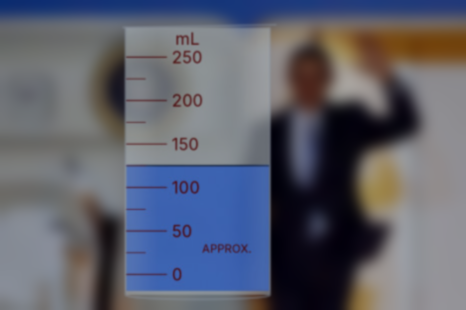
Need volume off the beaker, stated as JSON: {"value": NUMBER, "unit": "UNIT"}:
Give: {"value": 125, "unit": "mL"}
